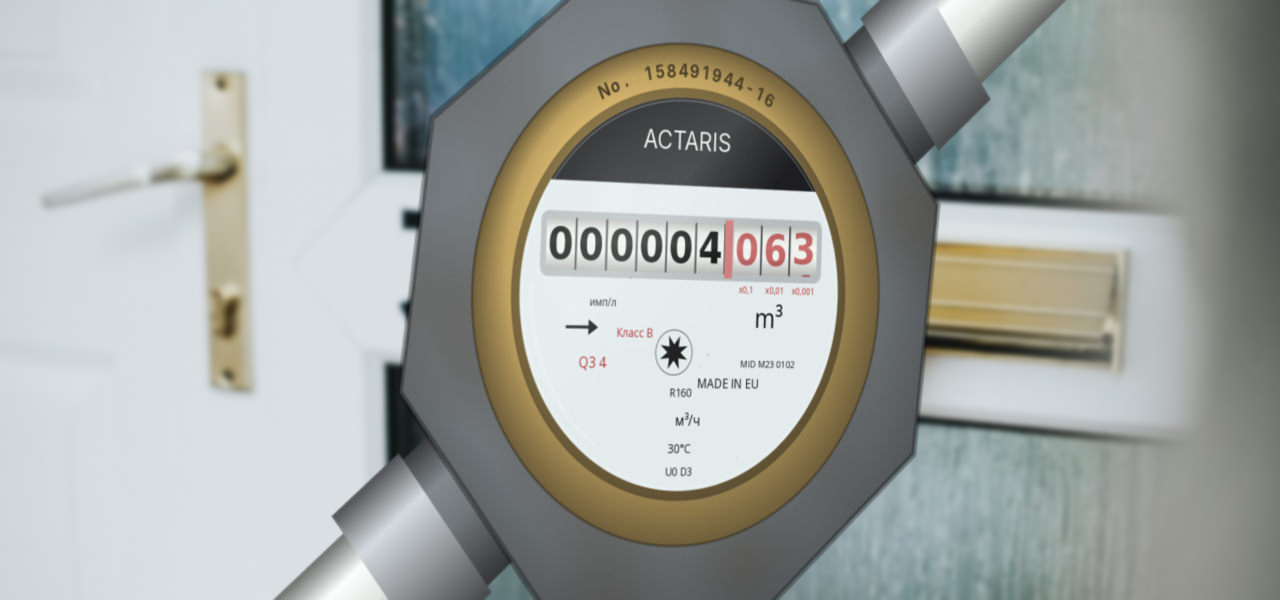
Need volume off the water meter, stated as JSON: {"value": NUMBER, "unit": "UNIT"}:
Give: {"value": 4.063, "unit": "m³"}
